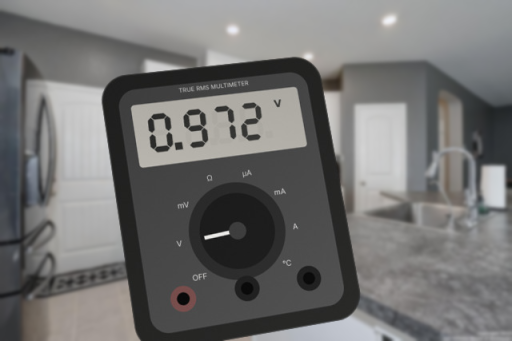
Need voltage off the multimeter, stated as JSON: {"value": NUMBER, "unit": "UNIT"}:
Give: {"value": 0.972, "unit": "V"}
